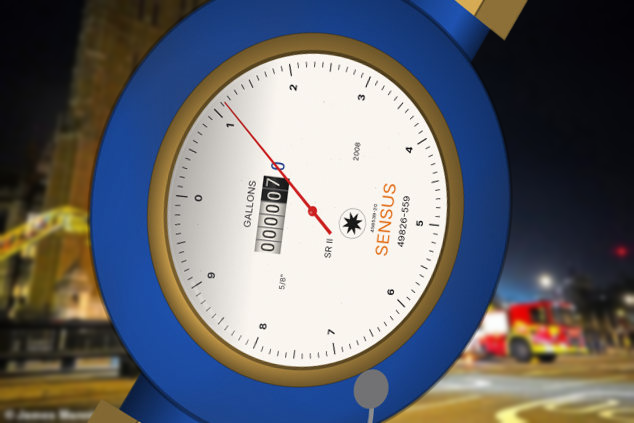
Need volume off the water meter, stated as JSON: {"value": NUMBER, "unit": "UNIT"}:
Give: {"value": 71.1, "unit": "gal"}
